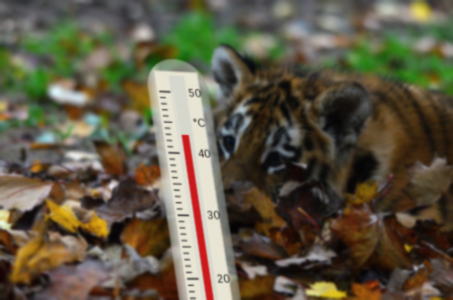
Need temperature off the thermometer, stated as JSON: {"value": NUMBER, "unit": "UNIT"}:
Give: {"value": 43, "unit": "°C"}
